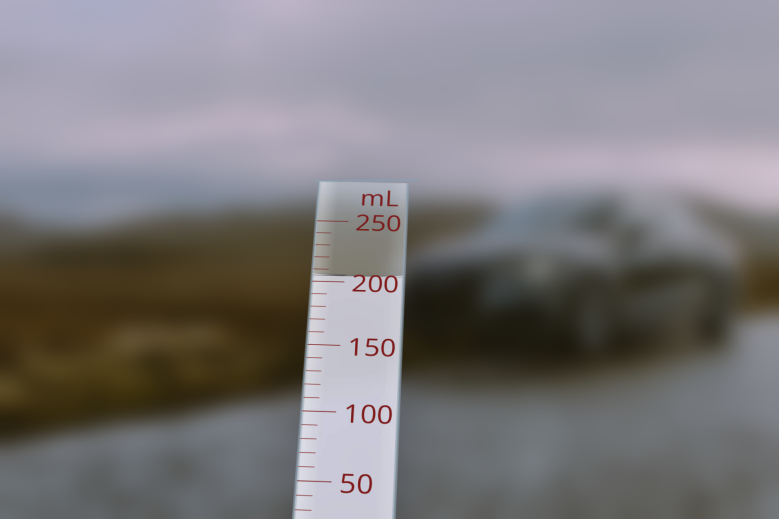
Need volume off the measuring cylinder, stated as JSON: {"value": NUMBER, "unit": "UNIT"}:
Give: {"value": 205, "unit": "mL"}
